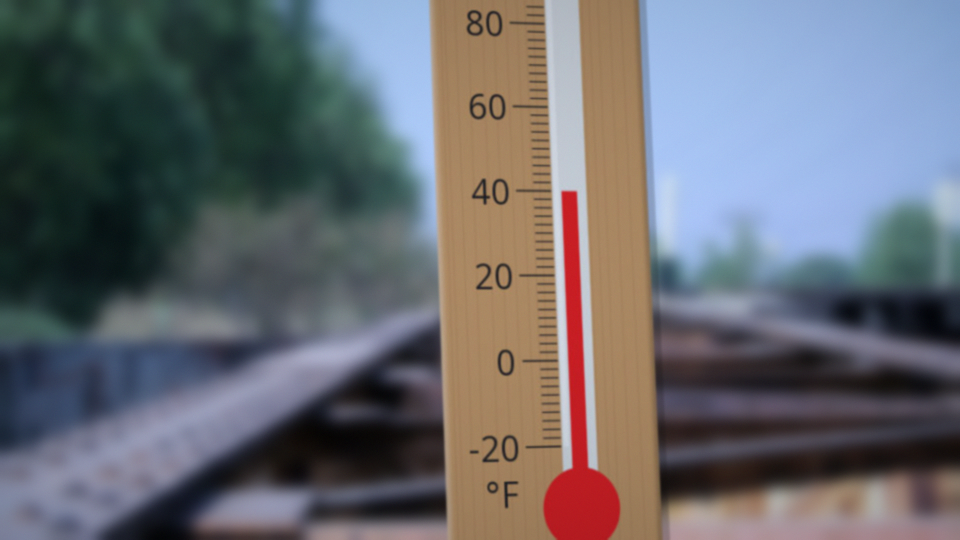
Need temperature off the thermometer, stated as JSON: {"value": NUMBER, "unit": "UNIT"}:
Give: {"value": 40, "unit": "°F"}
